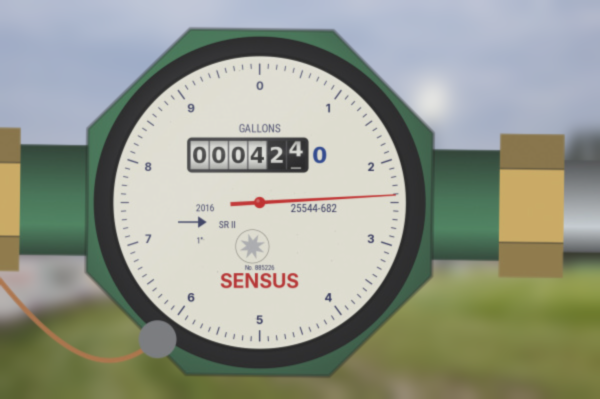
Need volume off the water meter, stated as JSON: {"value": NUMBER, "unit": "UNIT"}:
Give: {"value": 4242.4, "unit": "gal"}
